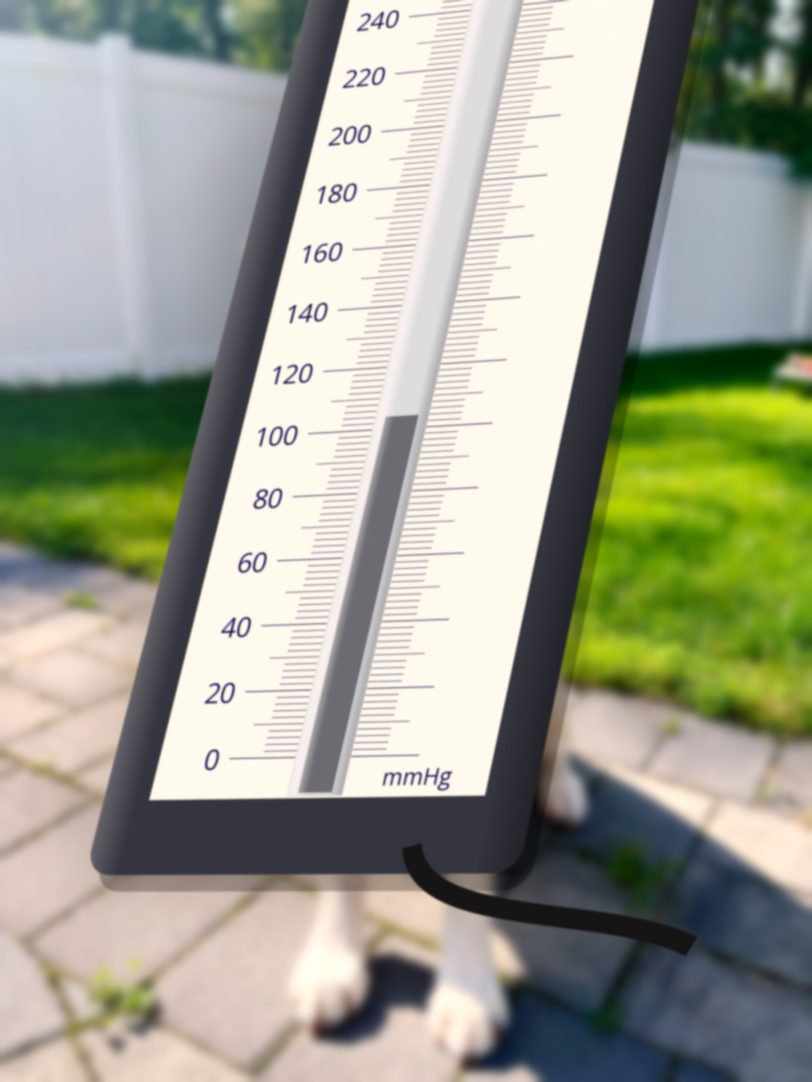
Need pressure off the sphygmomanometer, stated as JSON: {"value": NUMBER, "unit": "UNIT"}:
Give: {"value": 104, "unit": "mmHg"}
